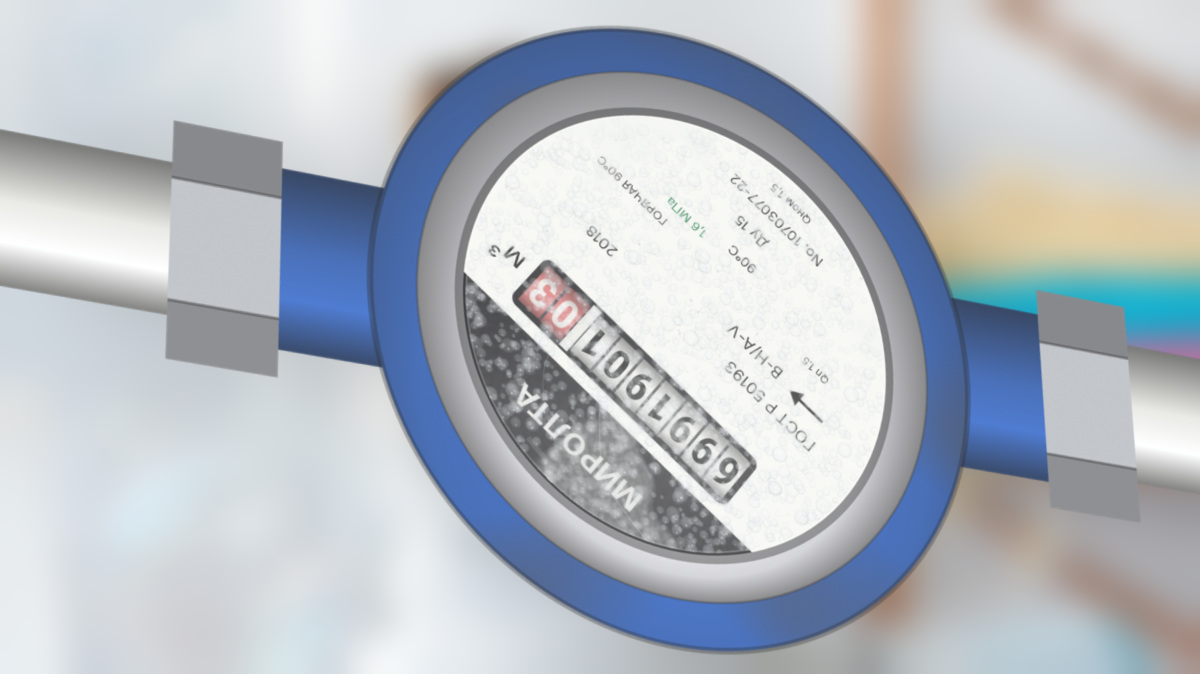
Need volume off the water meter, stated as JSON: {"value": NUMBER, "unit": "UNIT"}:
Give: {"value": 6991901.03, "unit": "m³"}
